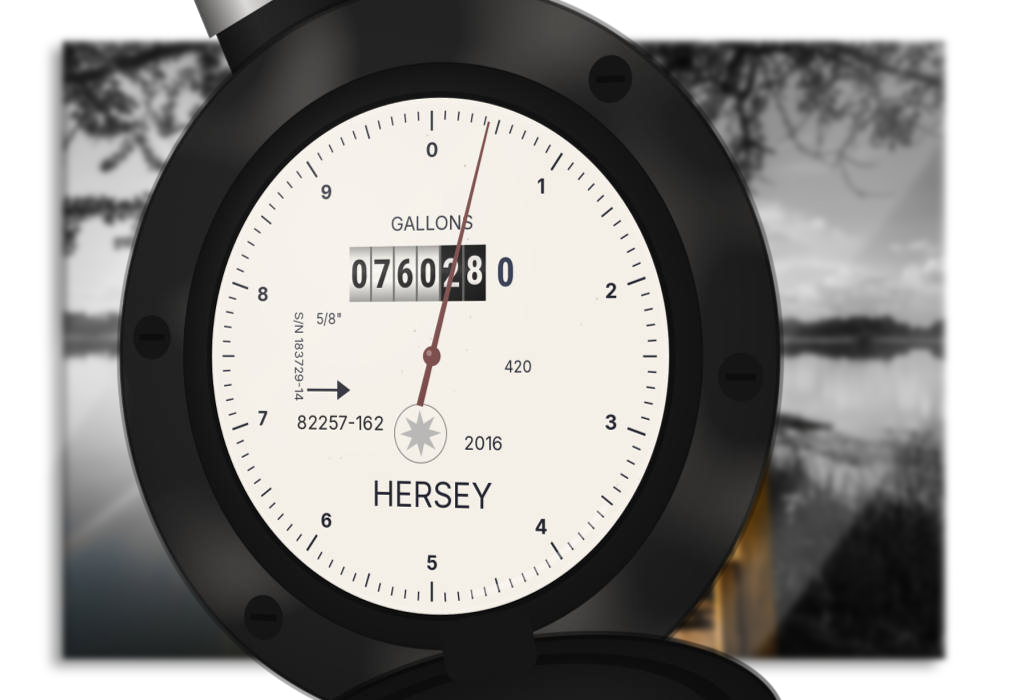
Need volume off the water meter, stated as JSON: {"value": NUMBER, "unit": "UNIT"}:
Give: {"value": 760280.4, "unit": "gal"}
